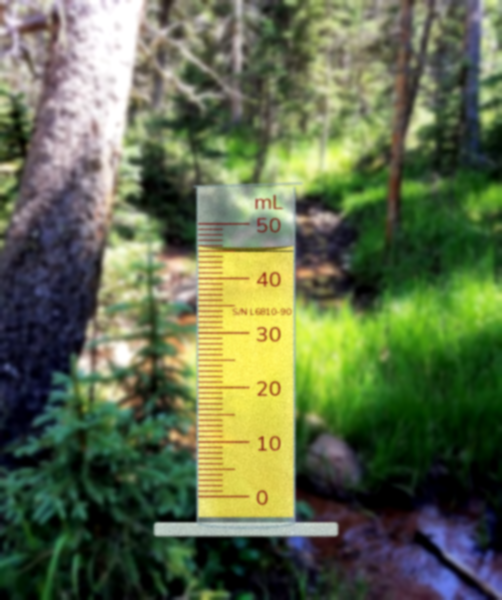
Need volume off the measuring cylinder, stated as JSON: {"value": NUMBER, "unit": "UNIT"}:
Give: {"value": 45, "unit": "mL"}
